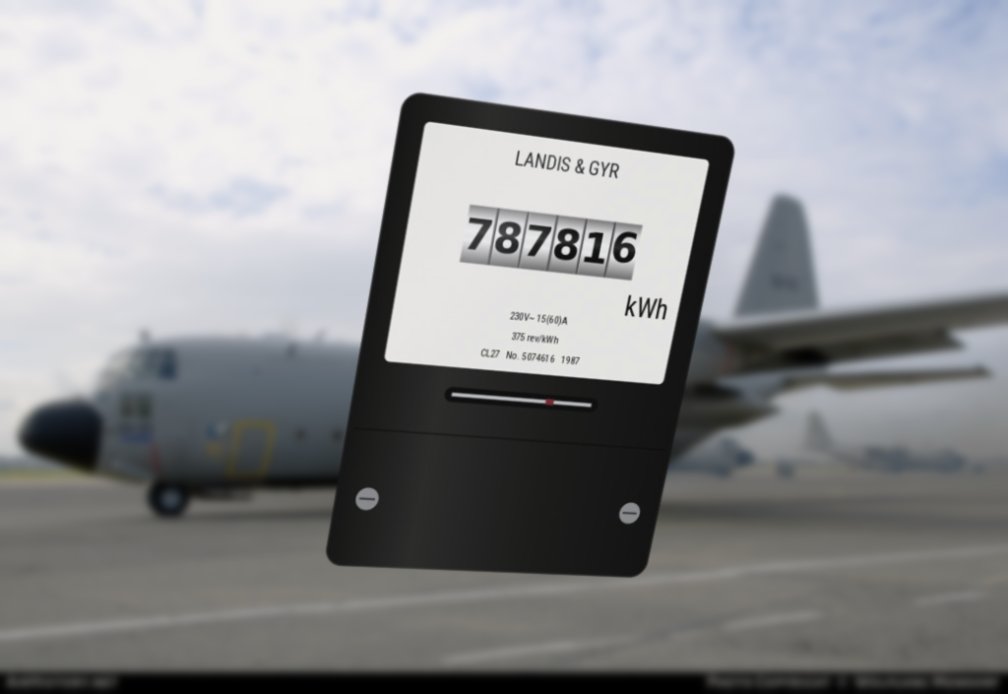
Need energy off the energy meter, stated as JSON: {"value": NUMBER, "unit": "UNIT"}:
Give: {"value": 787816, "unit": "kWh"}
